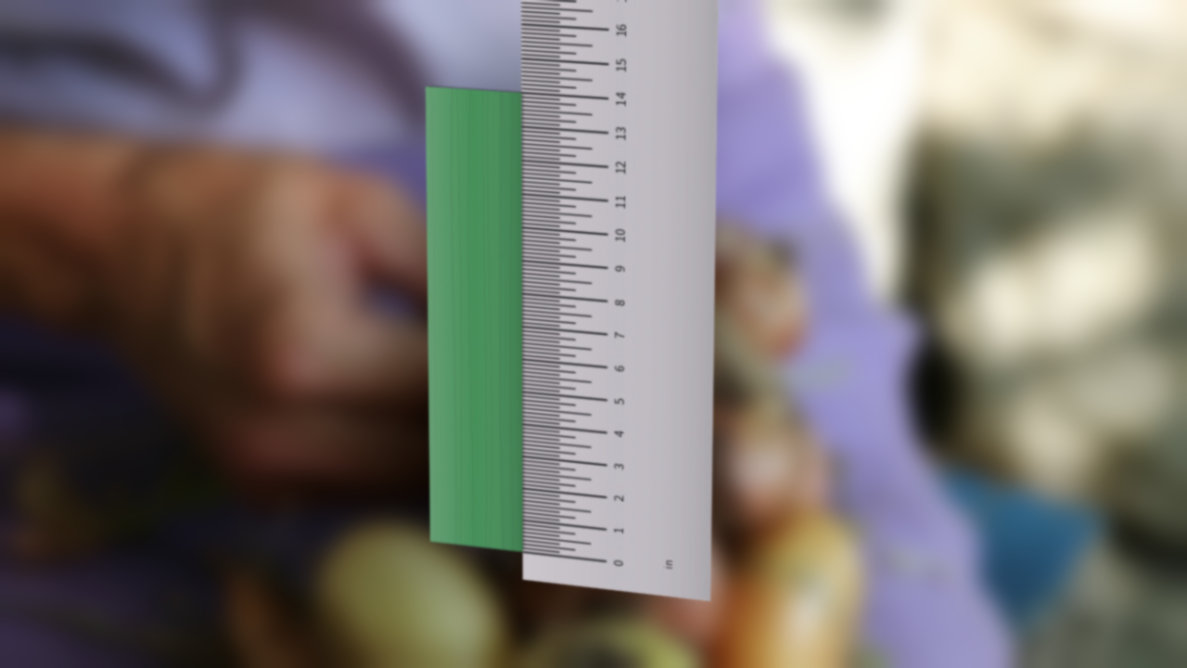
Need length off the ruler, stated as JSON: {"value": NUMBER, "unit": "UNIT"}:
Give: {"value": 14, "unit": "in"}
